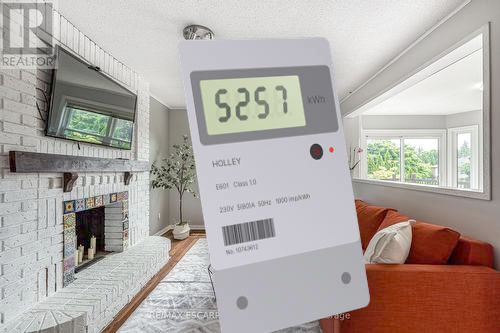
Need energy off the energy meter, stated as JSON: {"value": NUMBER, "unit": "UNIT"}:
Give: {"value": 5257, "unit": "kWh"}
